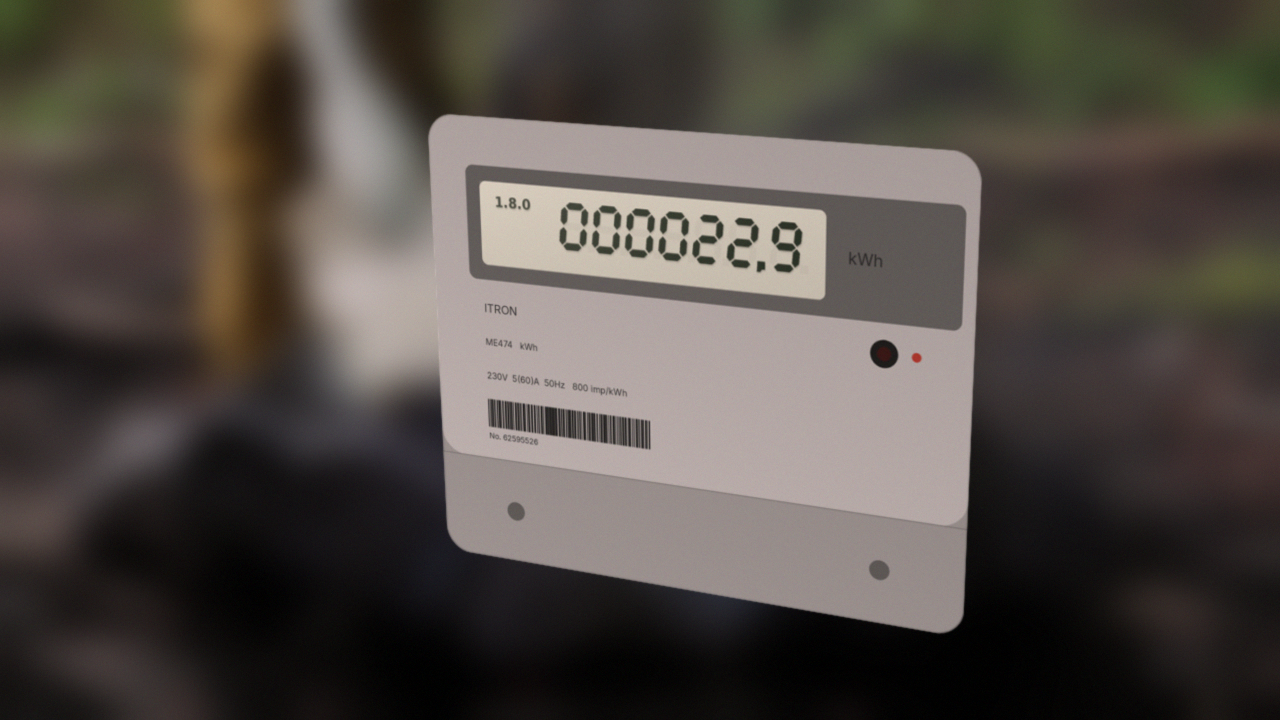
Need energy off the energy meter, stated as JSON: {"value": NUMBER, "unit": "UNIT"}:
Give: {"value": 22.9, "unit": "kWh"}
